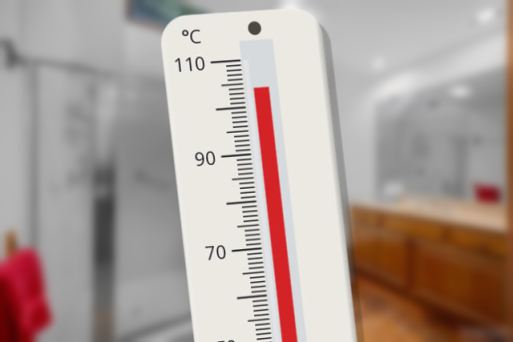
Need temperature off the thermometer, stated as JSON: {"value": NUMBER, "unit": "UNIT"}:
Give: {"value": 104, "unit": "°C"}
